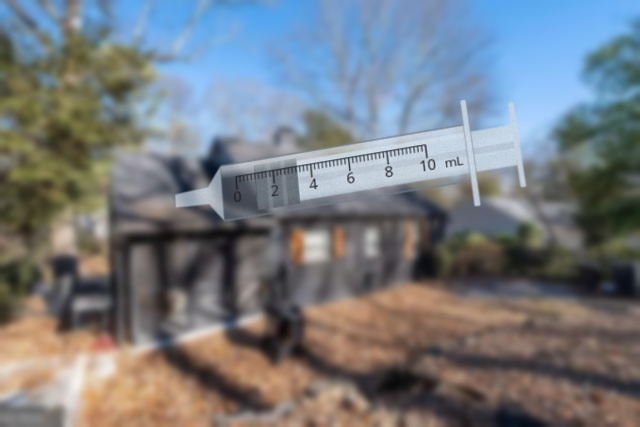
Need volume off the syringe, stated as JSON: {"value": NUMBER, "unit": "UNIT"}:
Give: {"value": 1, "unit": "mL"}
